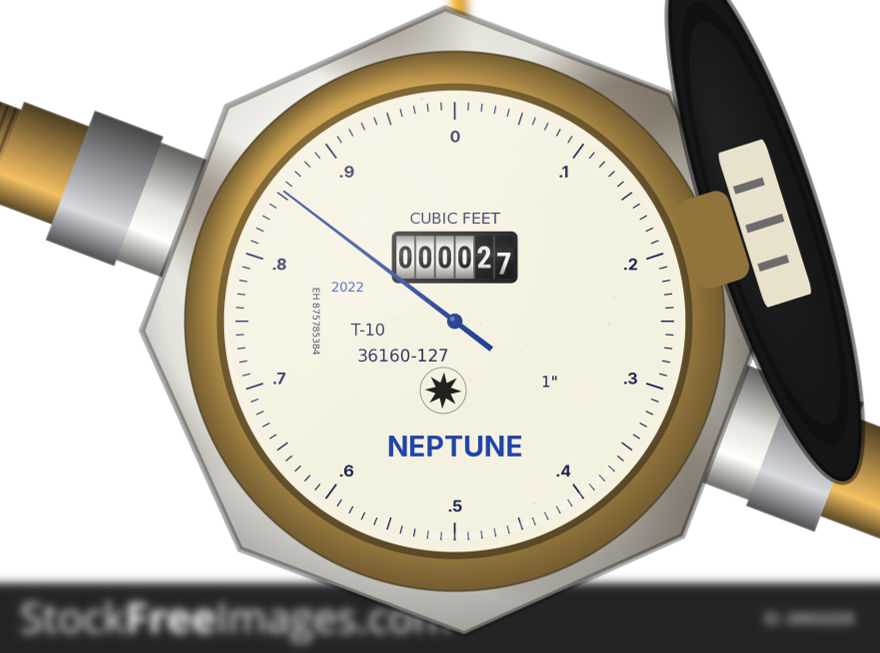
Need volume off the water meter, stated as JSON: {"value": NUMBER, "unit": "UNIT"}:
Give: {"value": 26.85, "unit": "ft³"}
